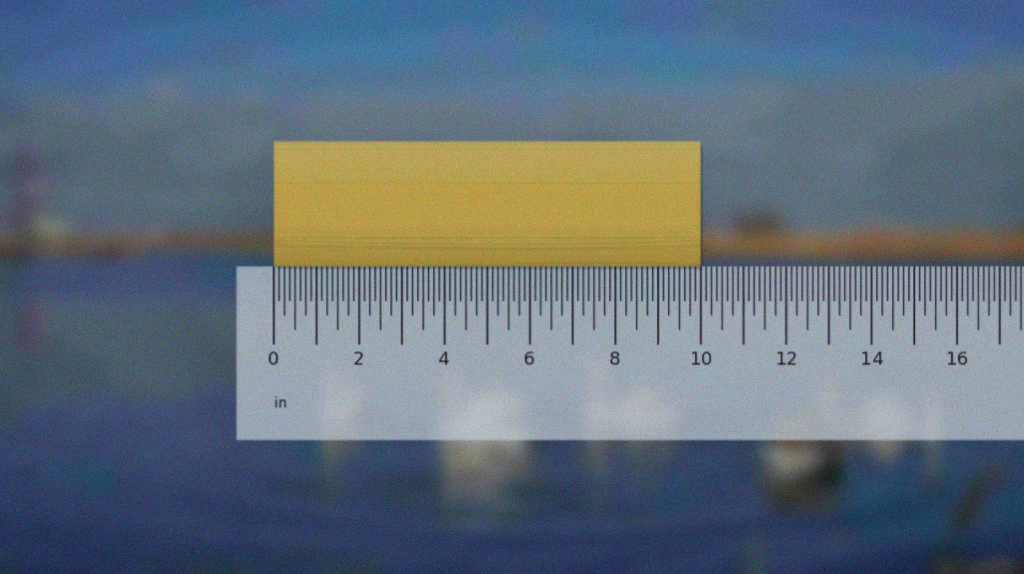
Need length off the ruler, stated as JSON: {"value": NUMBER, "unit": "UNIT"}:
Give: {"value": 10, "unit": "in"}
